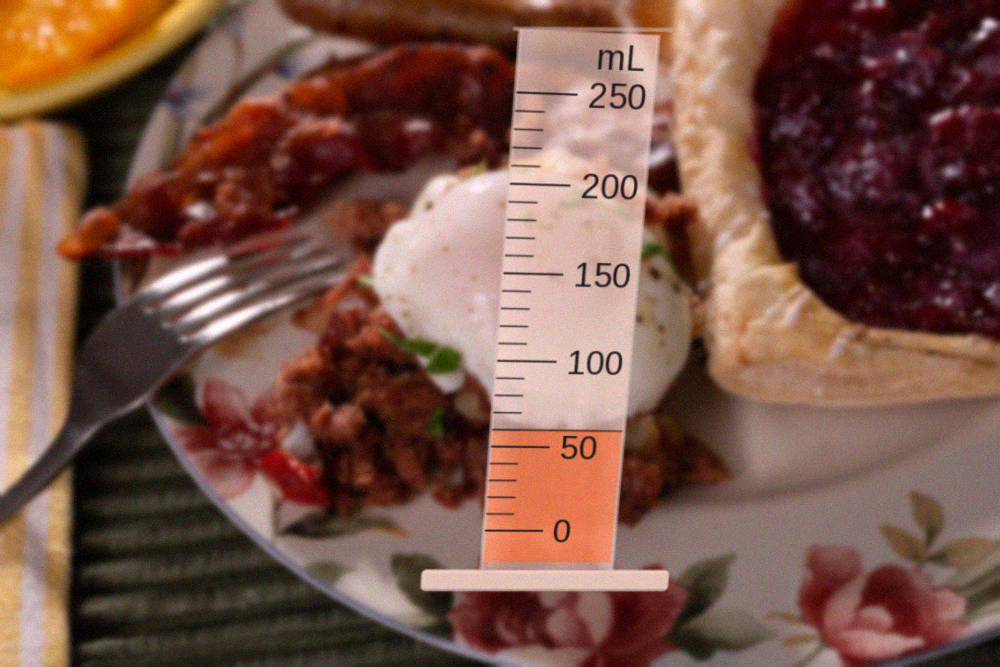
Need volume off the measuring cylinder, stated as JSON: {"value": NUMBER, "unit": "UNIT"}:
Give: {"value": 60, "unit": "mL"}
